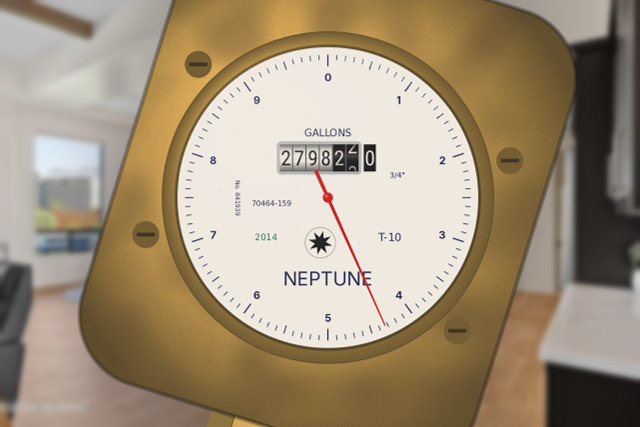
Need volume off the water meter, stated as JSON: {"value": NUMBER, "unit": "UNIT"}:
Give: {"value": 2798224.3, "unit": "gal"}
